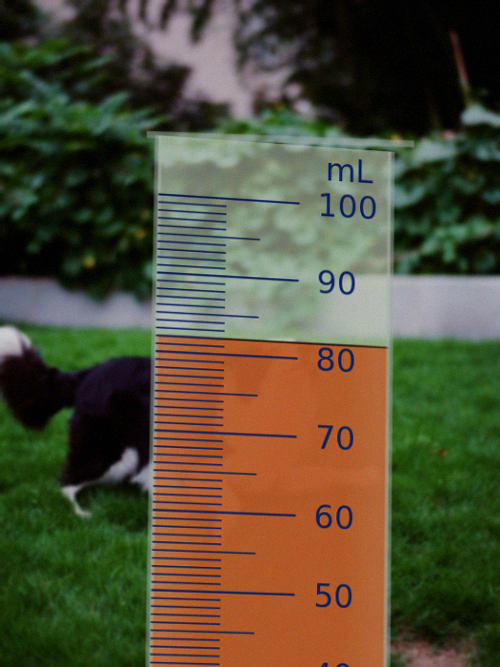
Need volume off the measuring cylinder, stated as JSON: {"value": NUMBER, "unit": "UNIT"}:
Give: {"value": 82, "unit": "mL"}
